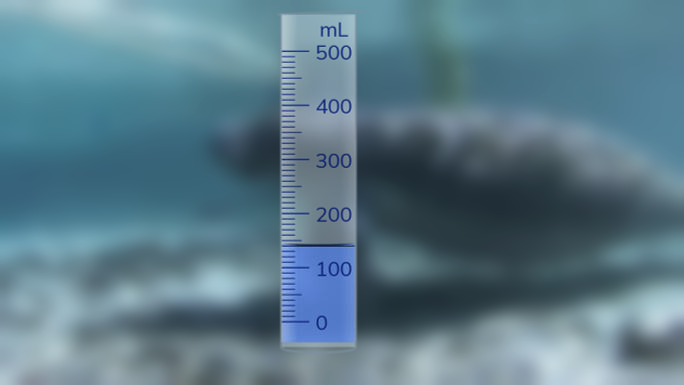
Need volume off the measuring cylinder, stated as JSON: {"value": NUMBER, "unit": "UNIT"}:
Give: {"value": 140, "unit": "mL"}
